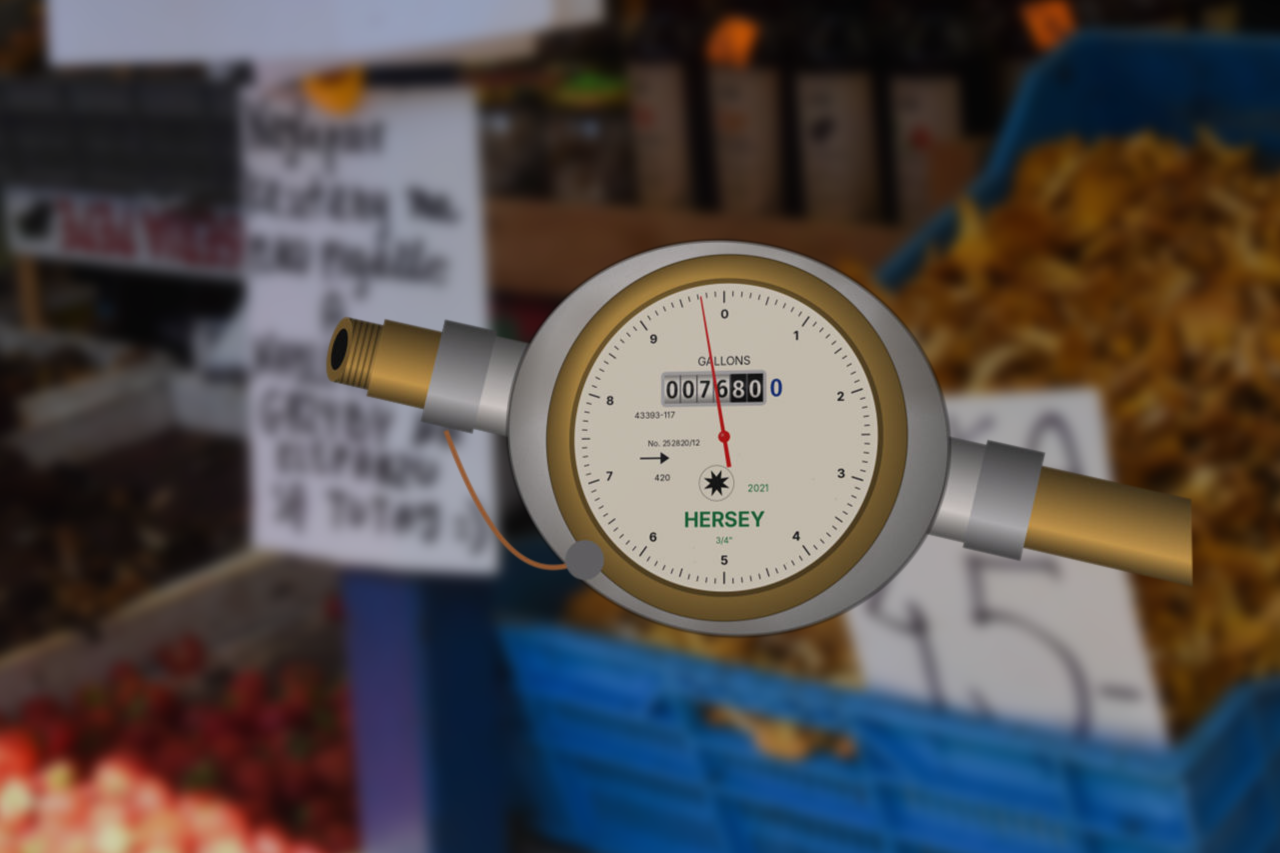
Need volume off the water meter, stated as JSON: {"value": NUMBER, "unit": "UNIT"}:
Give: {"value": 76799.7, "unit": "gal"}
